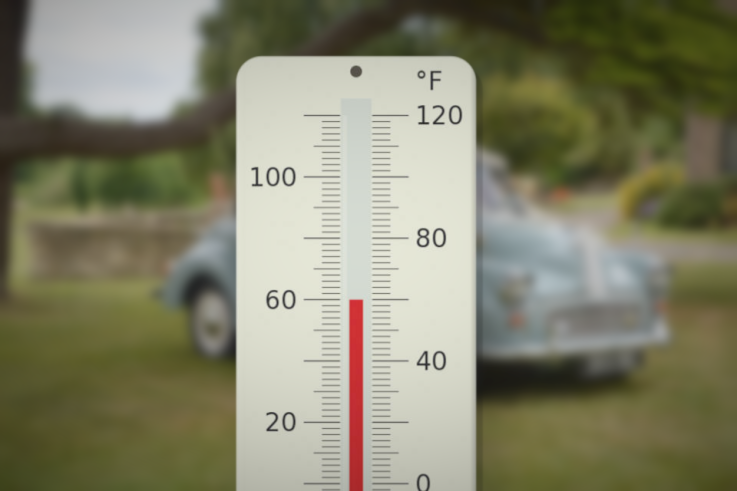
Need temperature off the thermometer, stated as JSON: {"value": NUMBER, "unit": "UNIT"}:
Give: {"value": 60, "unit": "°F"}
